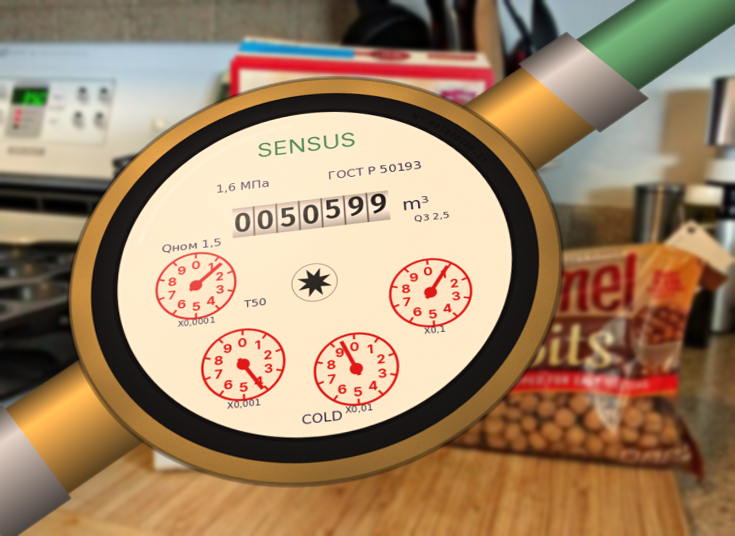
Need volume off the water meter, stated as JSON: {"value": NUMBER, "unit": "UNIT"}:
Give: {"value": 50599.0941, "unit": "m³"}
